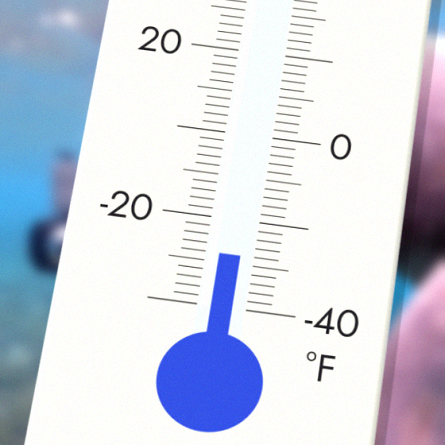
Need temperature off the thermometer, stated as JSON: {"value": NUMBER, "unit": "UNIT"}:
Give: {"value": -28, "unit": "°F"}
